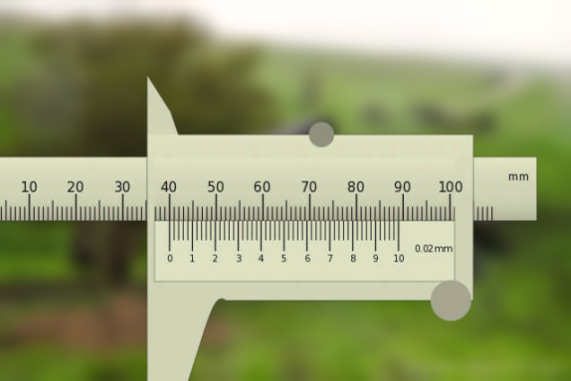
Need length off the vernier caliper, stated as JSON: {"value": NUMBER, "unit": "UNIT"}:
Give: {"value": 40.0, "unit": "mm"}
